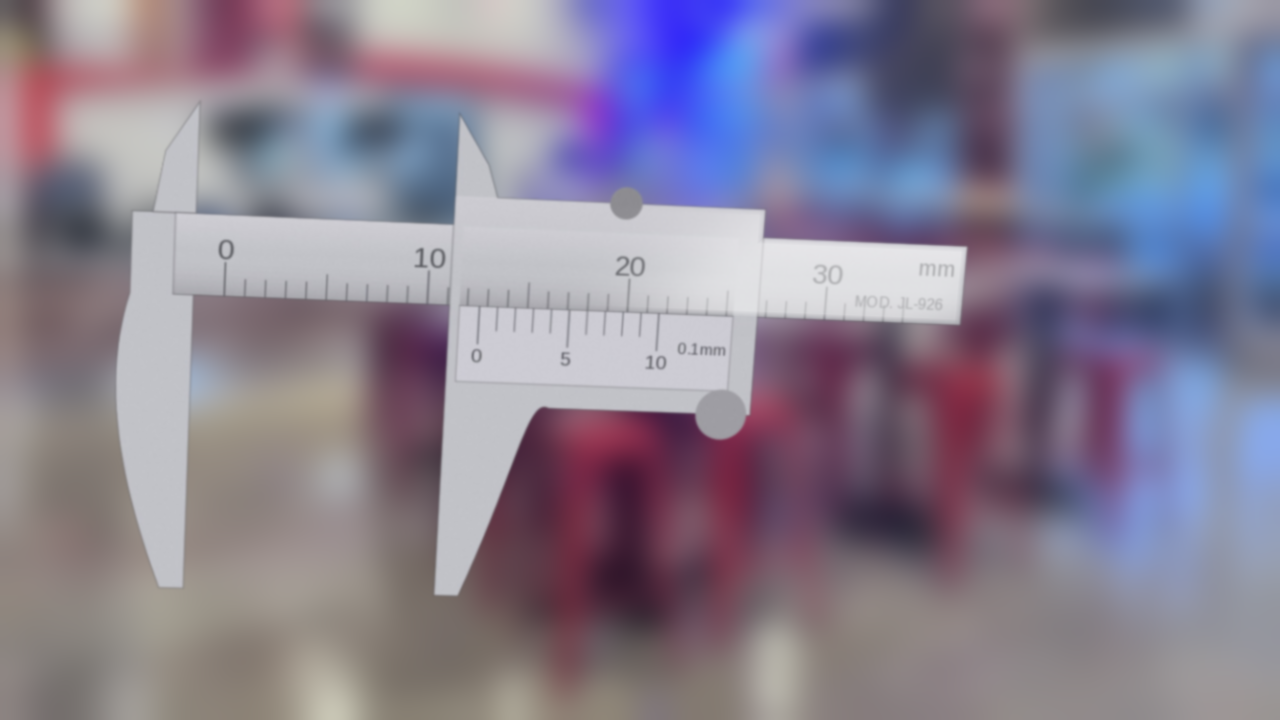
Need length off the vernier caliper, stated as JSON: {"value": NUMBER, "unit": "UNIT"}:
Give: {"value": 12.6, "unit": "mm"}
